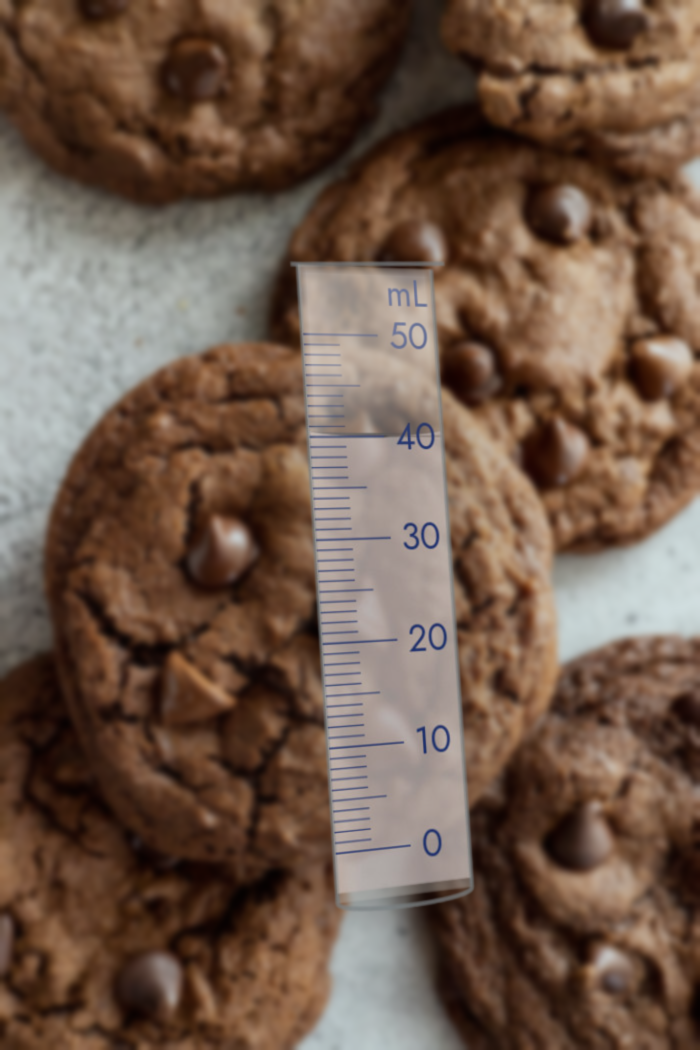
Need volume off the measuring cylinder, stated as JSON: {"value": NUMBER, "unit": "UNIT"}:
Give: {"value": 40, "unit": "mL"}
